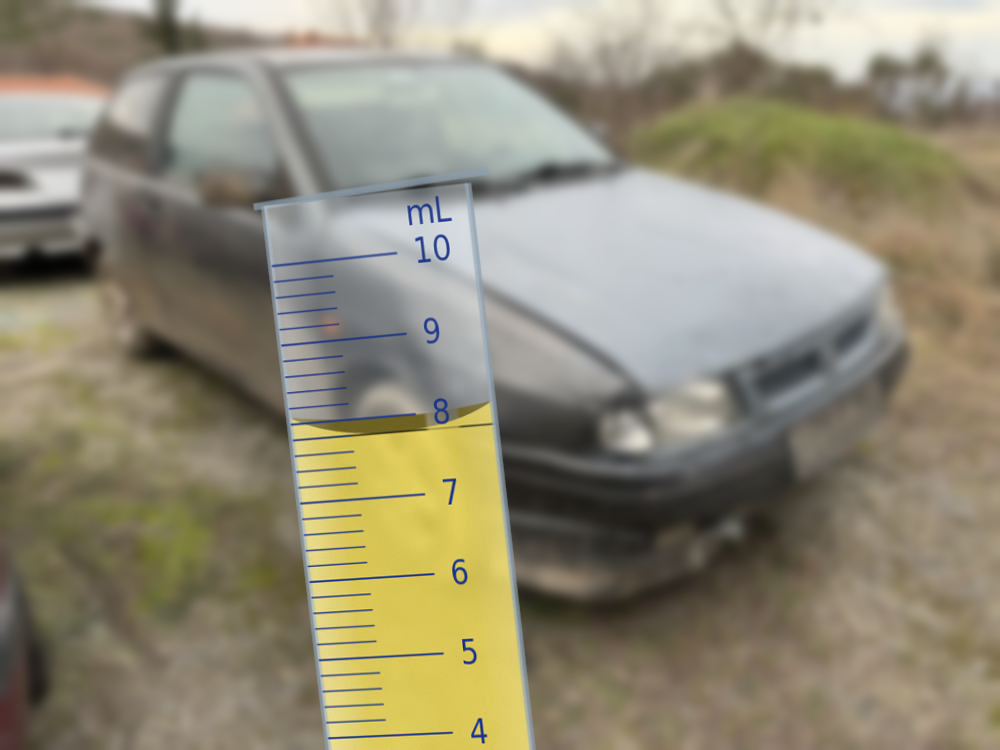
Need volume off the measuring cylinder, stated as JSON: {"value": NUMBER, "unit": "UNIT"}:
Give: {"value": 7.8, "unit": "mL"}
